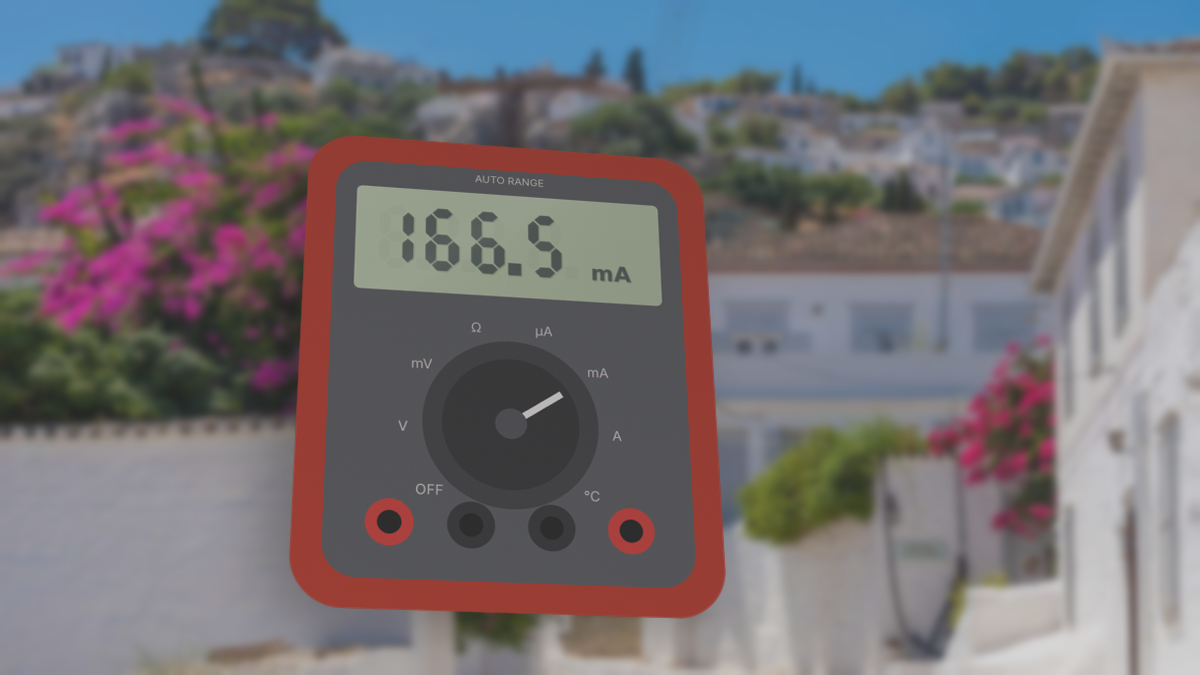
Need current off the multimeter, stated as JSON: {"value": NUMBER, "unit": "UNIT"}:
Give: {"value": 166.5, "unit": "mA"}
